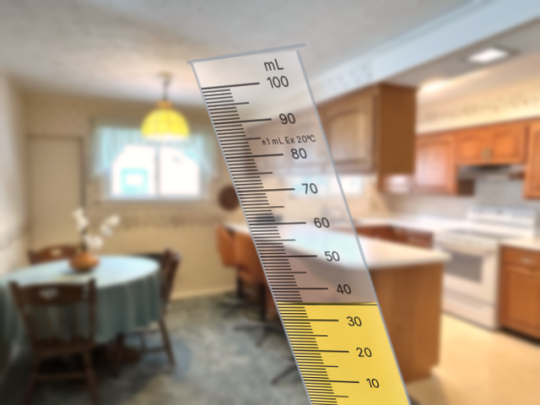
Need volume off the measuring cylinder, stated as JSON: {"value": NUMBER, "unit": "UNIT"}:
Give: {"value": 35, "unit": "mL"}
